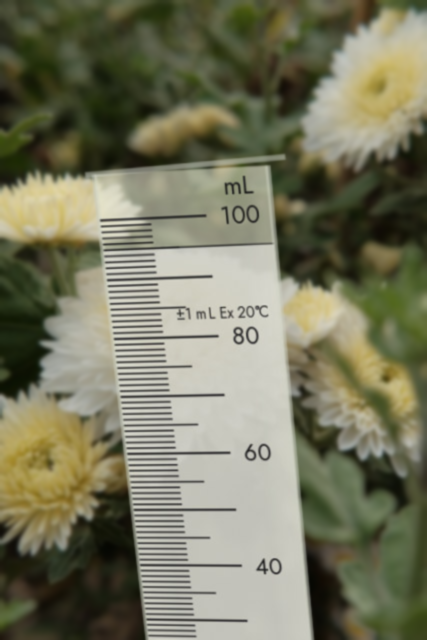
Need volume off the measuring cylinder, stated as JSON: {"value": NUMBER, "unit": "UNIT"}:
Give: {"value": 95, "unit": "mL"}
